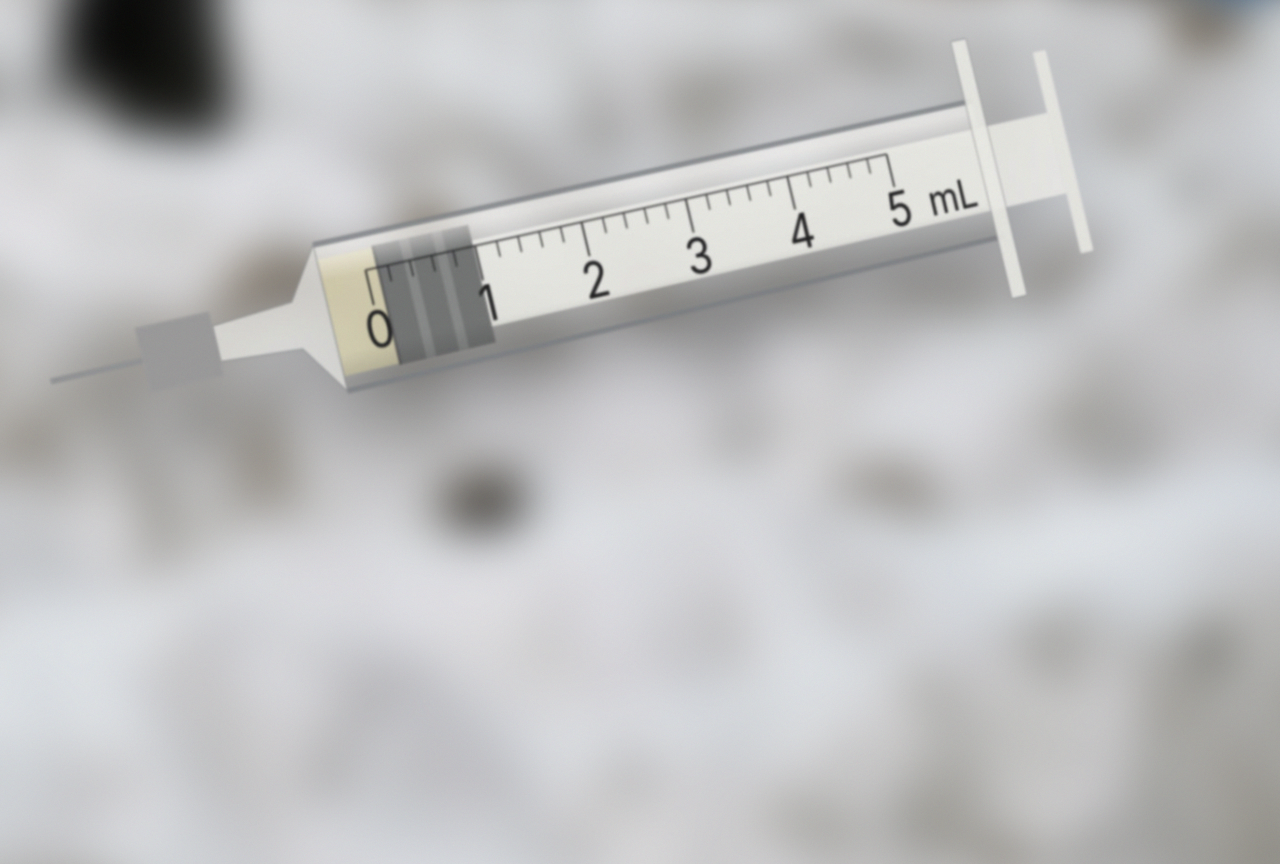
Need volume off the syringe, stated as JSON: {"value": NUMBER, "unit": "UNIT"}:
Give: {"value": 0.1, "unit": "mL"}
